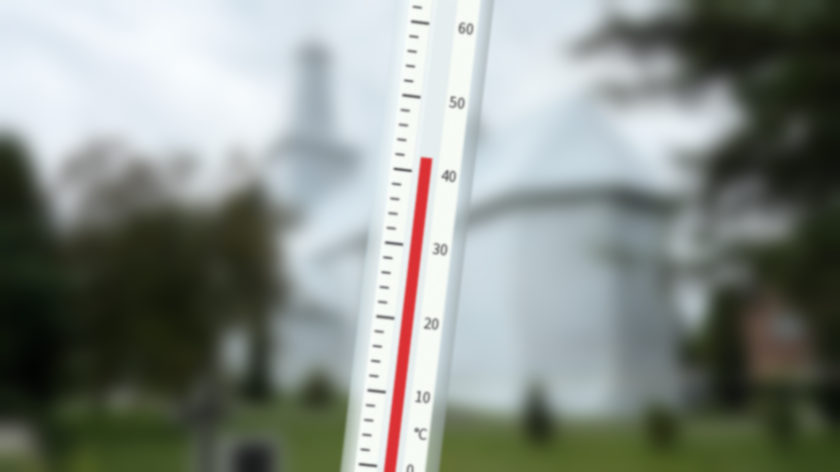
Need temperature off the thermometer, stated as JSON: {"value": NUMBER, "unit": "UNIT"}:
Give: {"value": 42, "unit": "°C"}
